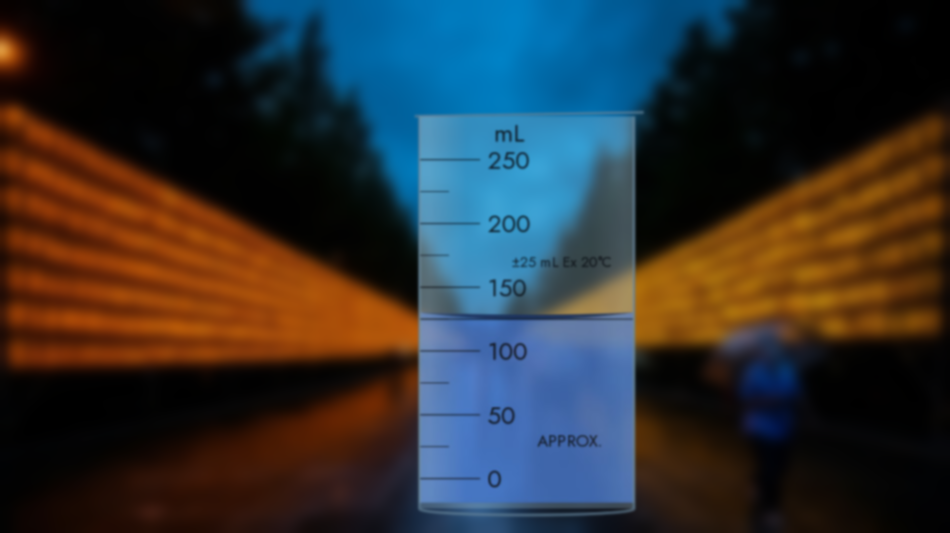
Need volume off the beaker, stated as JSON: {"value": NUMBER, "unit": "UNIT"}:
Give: {"value": 125, "unit": "mL"}
